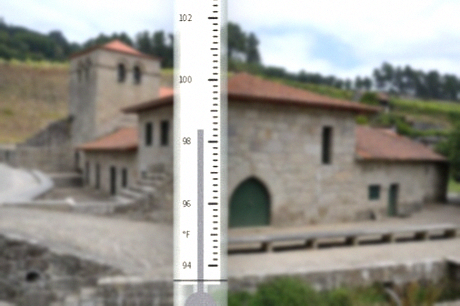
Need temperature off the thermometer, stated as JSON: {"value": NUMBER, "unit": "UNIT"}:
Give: {"value": 98.4, "unit": "°F"}
